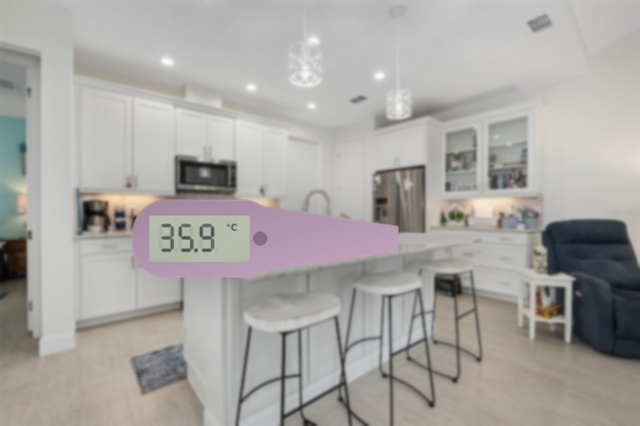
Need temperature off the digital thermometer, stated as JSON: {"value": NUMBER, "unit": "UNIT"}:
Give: {"value": 35.9, "unit": "°C"}
